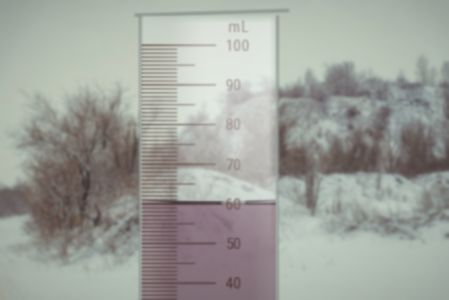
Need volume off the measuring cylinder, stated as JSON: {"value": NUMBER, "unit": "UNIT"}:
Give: {"value": 60, "unit": "mL"}
